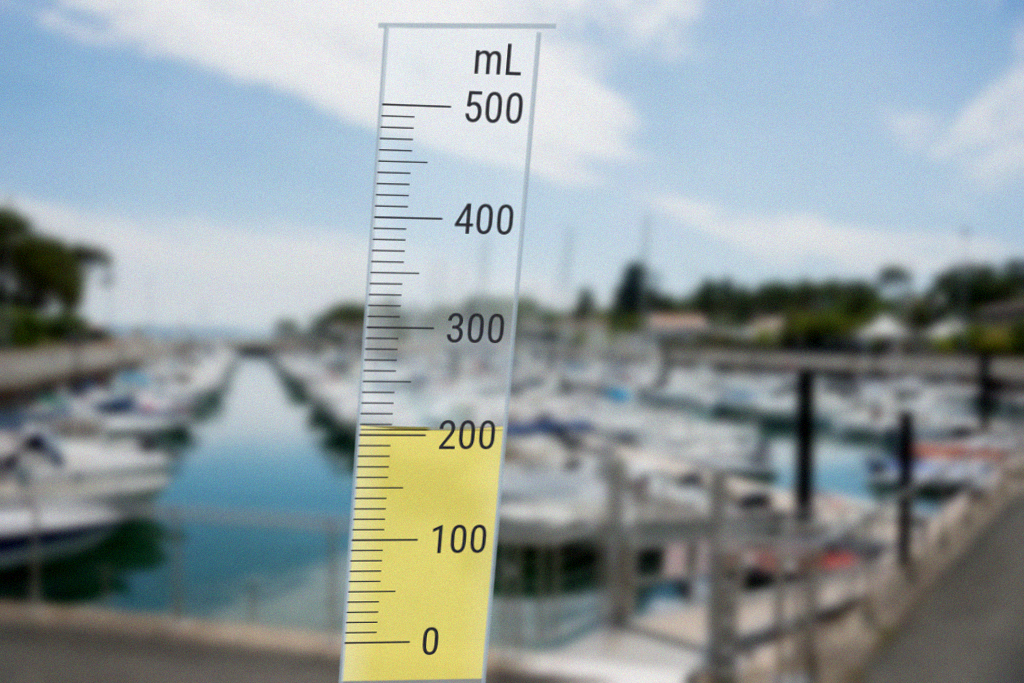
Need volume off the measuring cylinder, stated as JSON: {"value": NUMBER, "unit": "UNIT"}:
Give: {"value": 205, "unit": "mL"}
